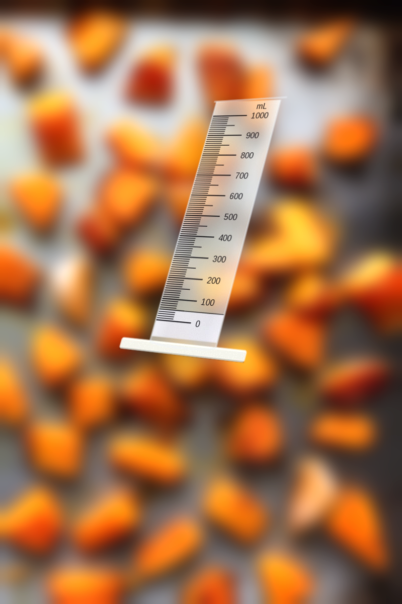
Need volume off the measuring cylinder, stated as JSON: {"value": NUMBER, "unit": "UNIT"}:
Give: {"value": 50, "unit": "mL"}
